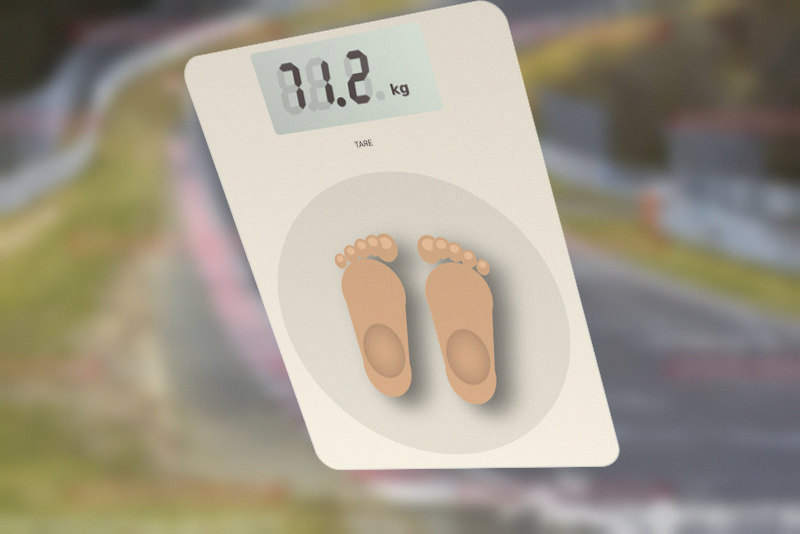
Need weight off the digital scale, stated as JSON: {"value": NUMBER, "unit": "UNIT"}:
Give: {"value": 71.2, "unit": "kg"}
